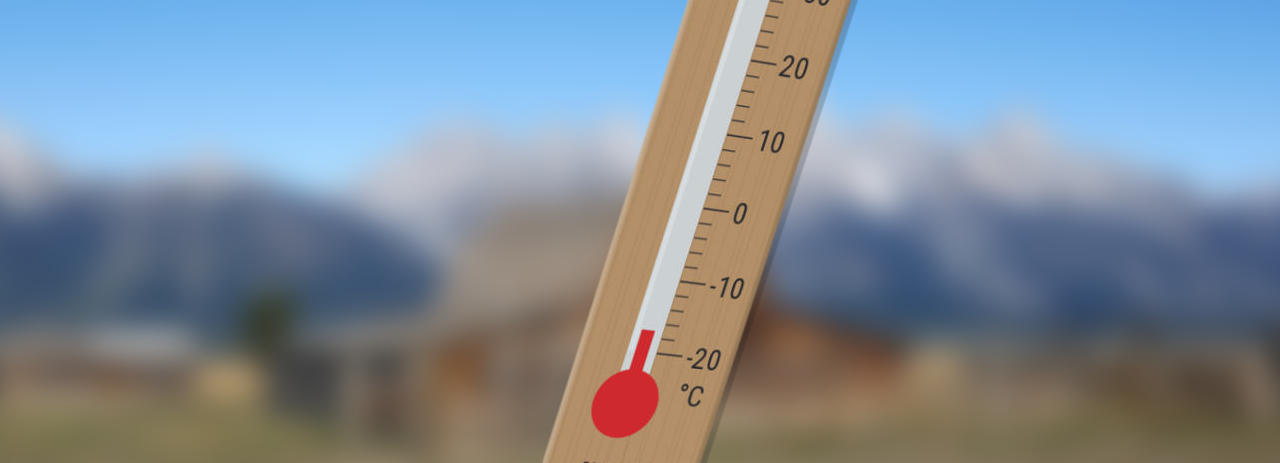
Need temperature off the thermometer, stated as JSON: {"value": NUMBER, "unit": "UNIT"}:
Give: {"value": -17, "unit": "°C"}
